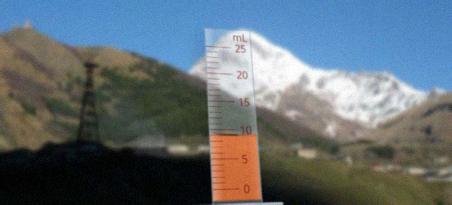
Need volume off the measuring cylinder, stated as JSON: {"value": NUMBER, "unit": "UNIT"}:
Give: {"value": 9, "unit": "mL"}
